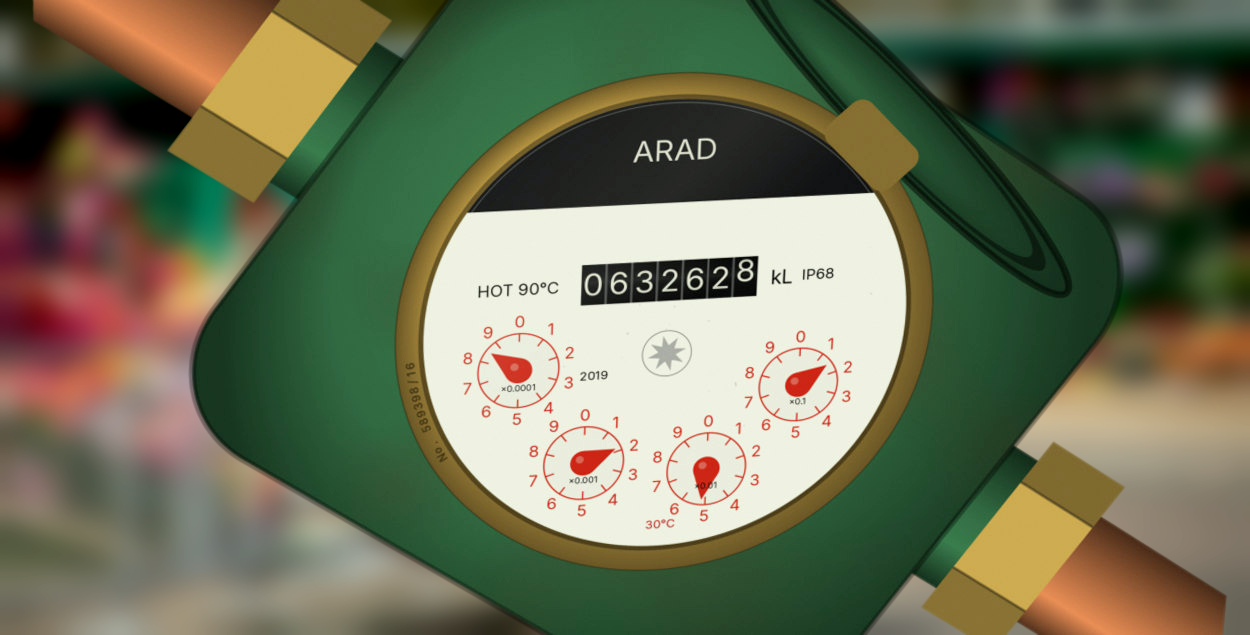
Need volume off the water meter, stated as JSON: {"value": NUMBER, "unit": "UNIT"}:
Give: {"value": 632628.1518, "unit": "kL"}
